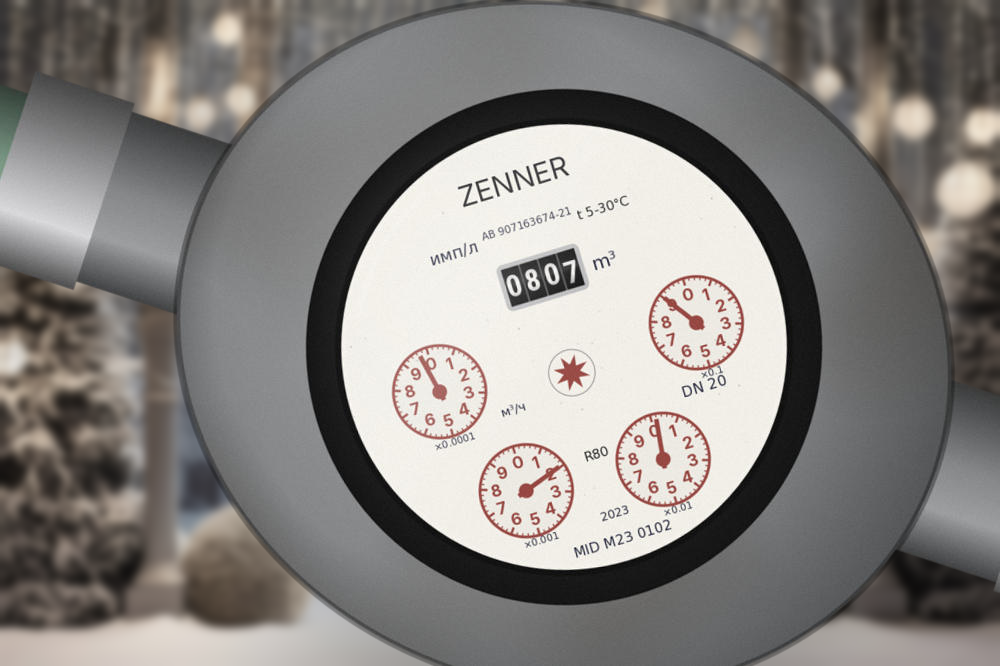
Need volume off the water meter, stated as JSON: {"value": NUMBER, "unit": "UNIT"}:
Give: {"value": 806.9019, "unit": "m³"}
